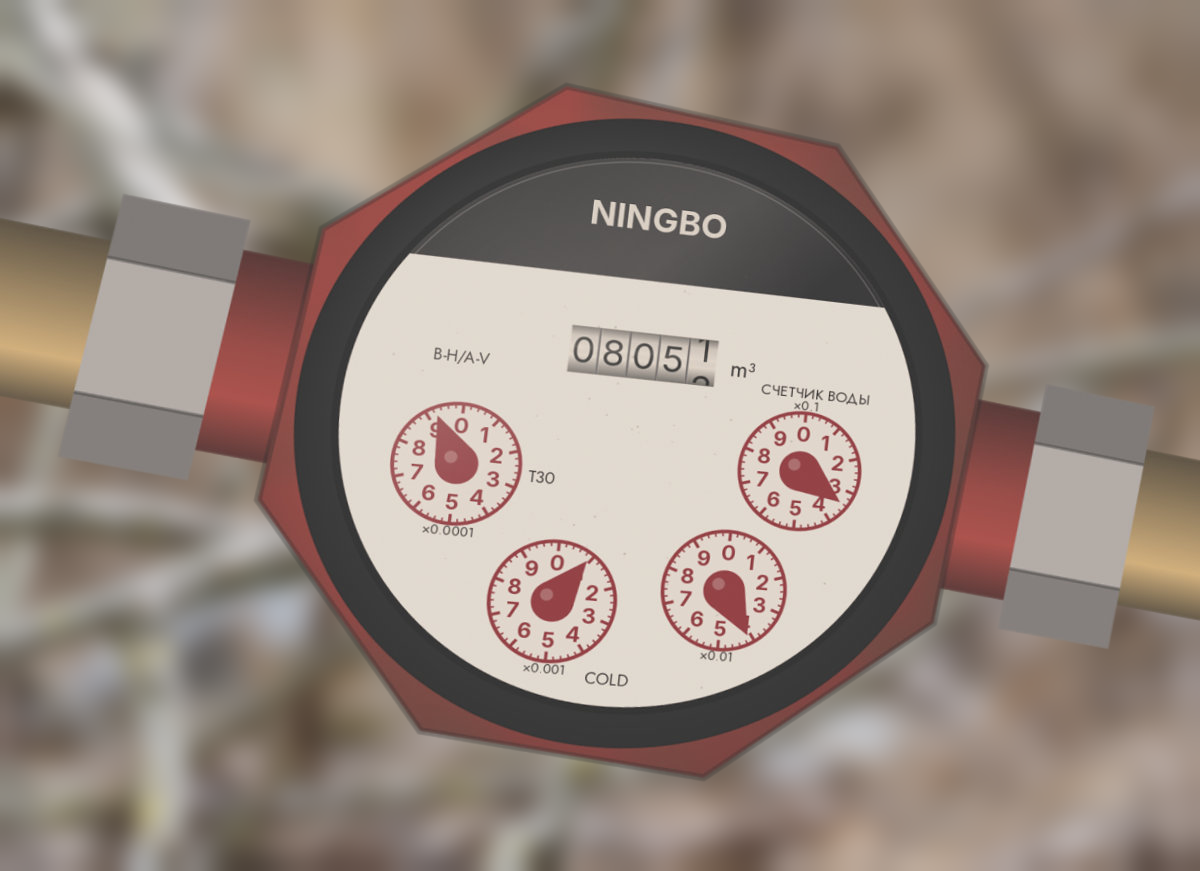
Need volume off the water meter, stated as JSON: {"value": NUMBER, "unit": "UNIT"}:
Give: {"value": 8051.3409, "unit": "m³"}
